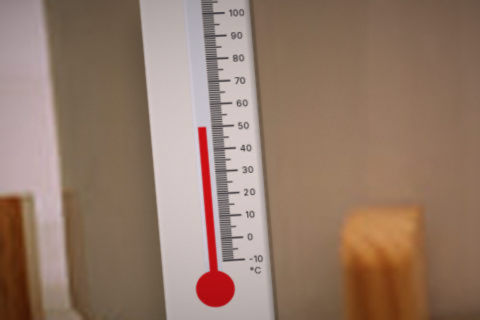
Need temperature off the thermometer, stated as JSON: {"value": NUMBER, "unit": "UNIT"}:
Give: {"value": 50, "unit": "°C"}
